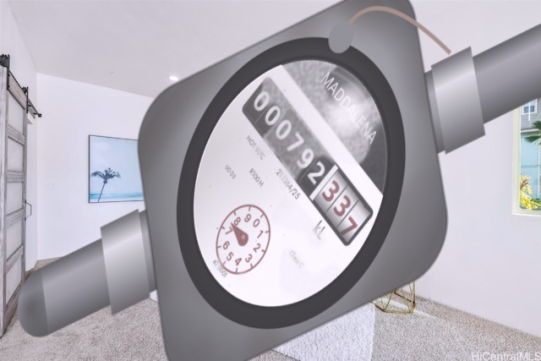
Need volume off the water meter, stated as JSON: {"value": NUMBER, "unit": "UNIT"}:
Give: {"value": 792.3367, "unit": "kL"}
